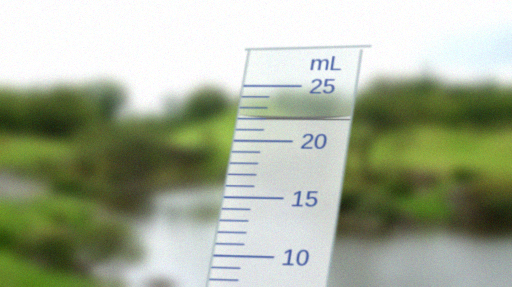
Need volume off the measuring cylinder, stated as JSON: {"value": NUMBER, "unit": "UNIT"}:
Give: {"value": 22, "unit": "mL"}
